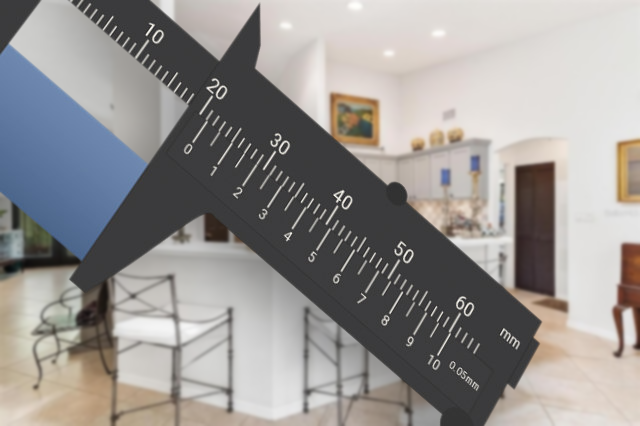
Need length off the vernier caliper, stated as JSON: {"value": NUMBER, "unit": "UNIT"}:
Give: {"value": 21.2, "unit": "mm"}
